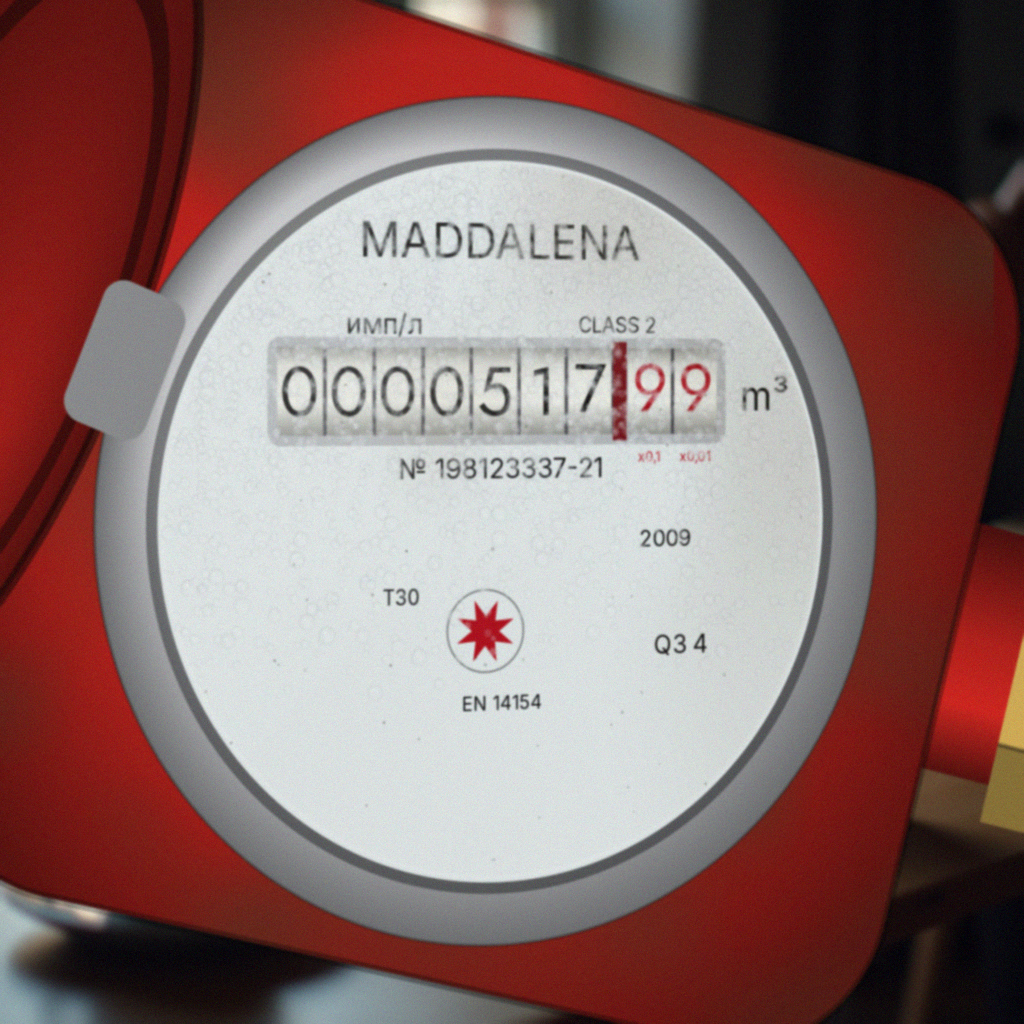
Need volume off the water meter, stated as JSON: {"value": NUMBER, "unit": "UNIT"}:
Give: {"value": 517.99, "unit": "m³"}
